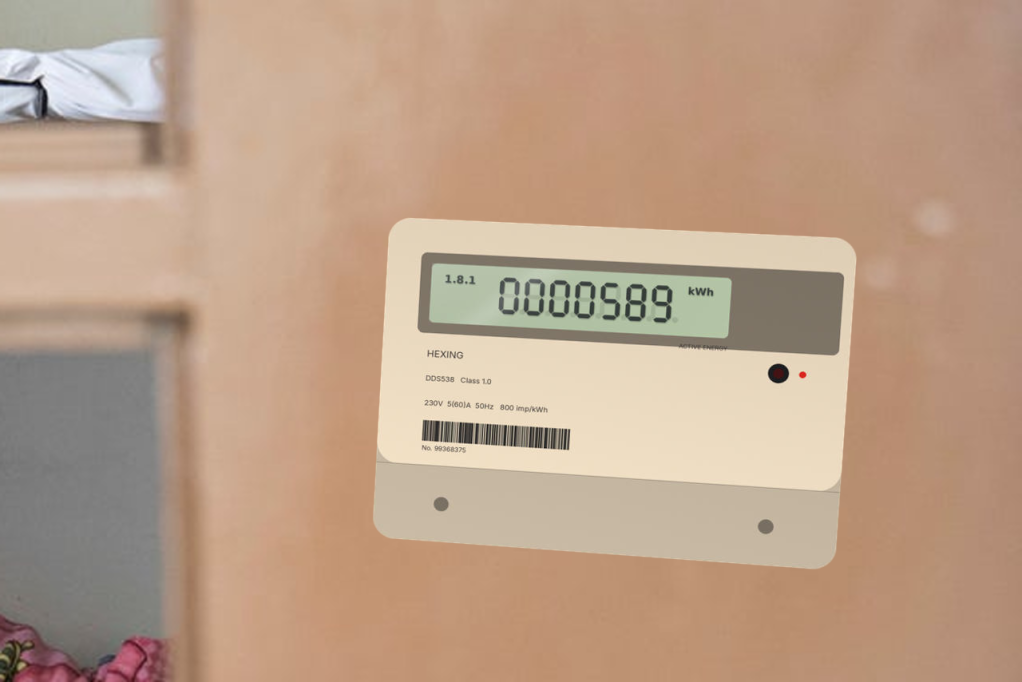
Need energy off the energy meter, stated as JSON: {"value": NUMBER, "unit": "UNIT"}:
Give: {"value": 589, "unit": "kWh"}
